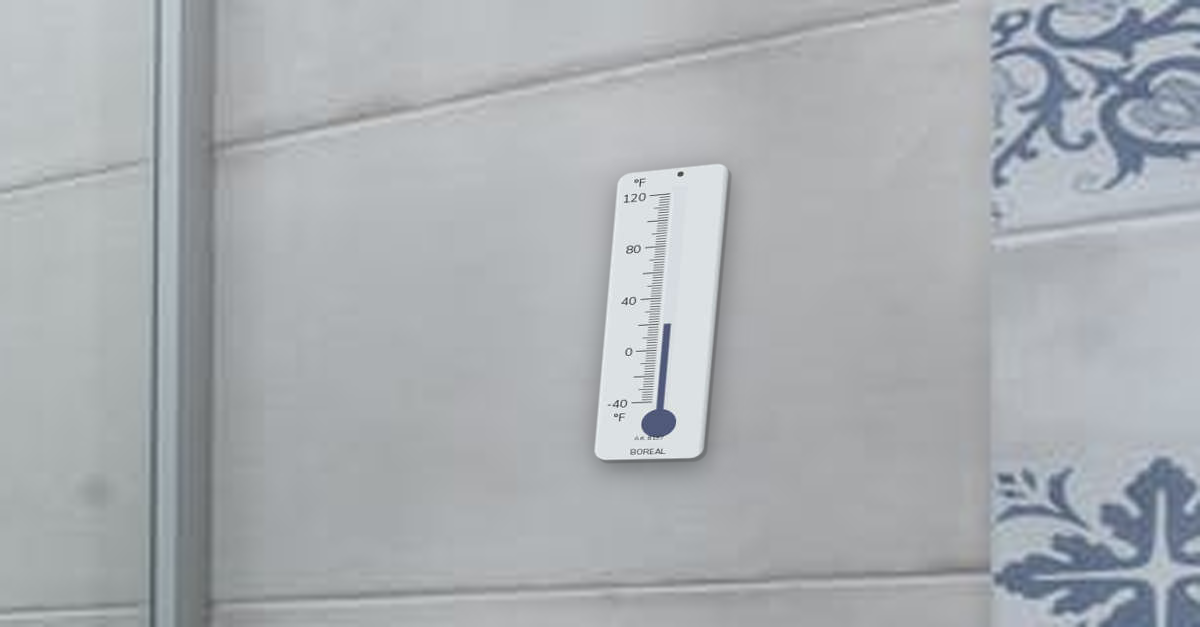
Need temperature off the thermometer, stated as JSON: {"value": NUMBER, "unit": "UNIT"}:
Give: {"value": 20, "unit": "°F"}
